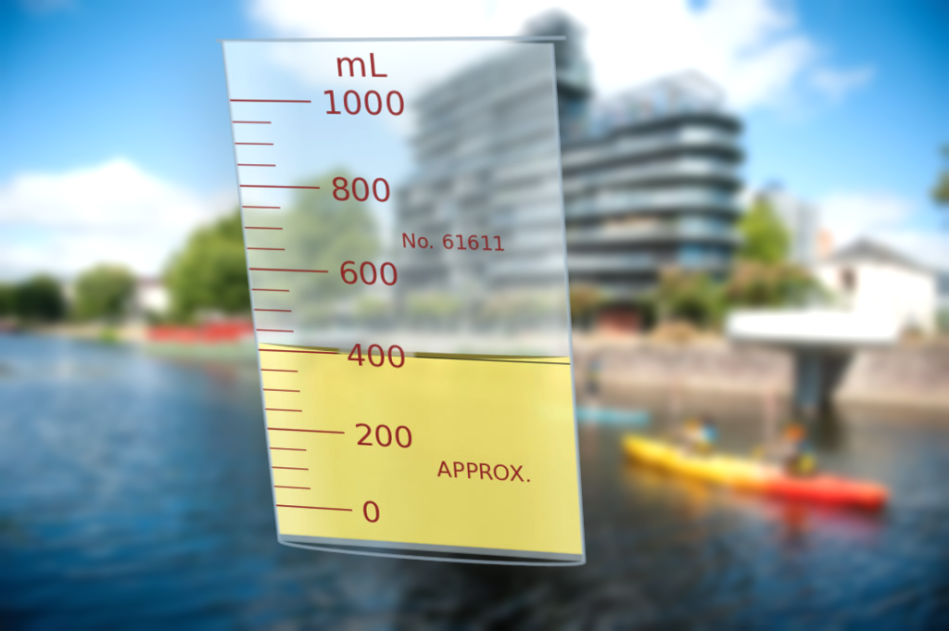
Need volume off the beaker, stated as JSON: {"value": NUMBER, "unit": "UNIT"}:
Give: {"value": 400, "unit": "mL"}
